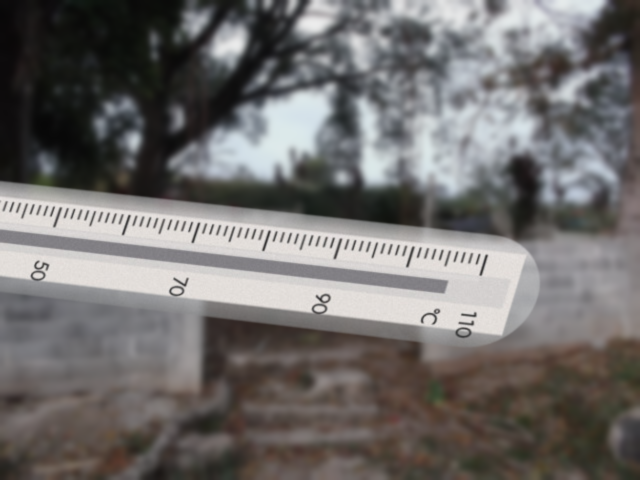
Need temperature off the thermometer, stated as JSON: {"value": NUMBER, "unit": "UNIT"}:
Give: {"value": 106, "unit": "°C"}
